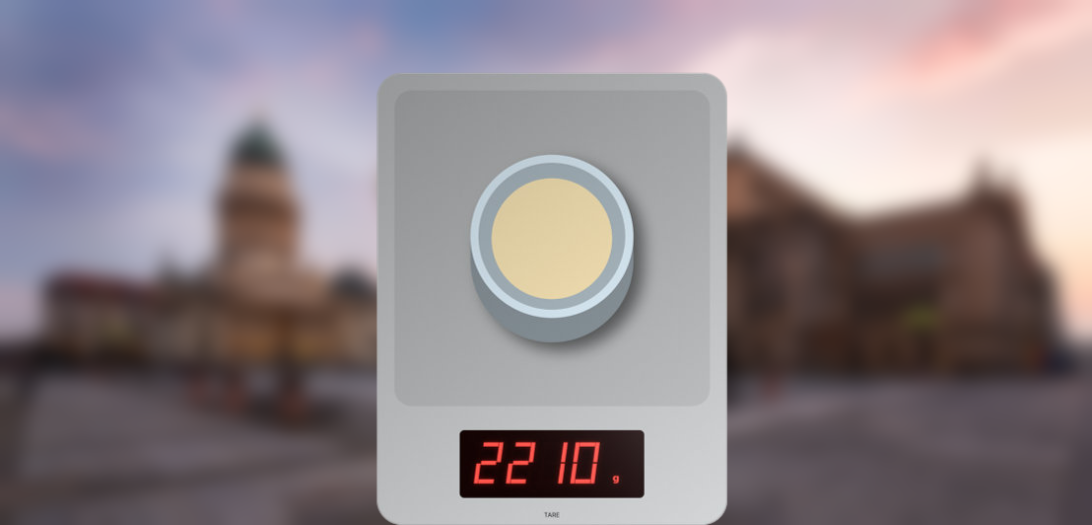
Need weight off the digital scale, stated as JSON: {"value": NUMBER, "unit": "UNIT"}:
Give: {"value": 2210, "unit": "g"}
